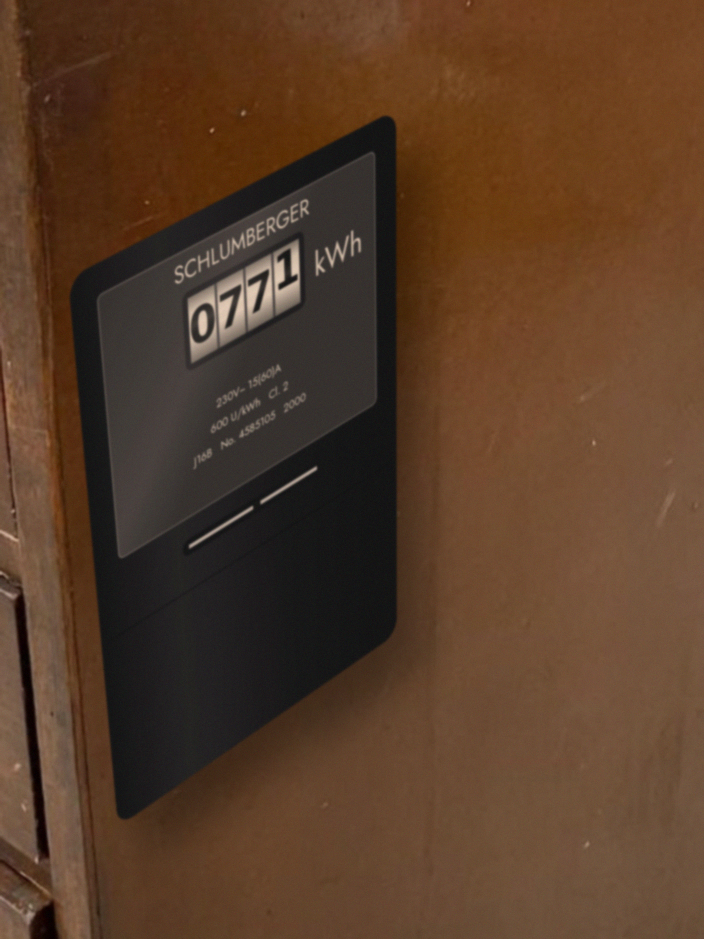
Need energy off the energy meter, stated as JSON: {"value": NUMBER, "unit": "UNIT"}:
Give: {"value": 771, "unit": "kWh"}
